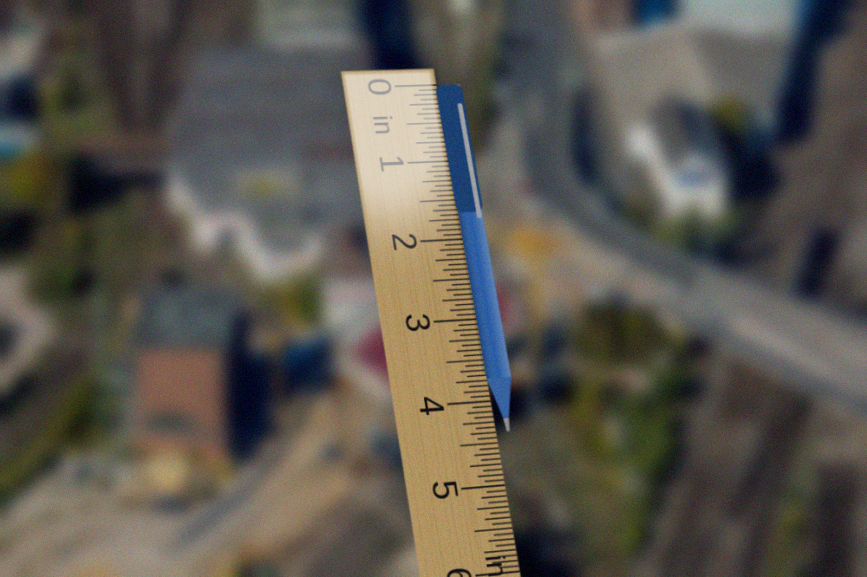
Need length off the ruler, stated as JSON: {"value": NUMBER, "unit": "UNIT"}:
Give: {"value": 4.375, "unit": "in"}
